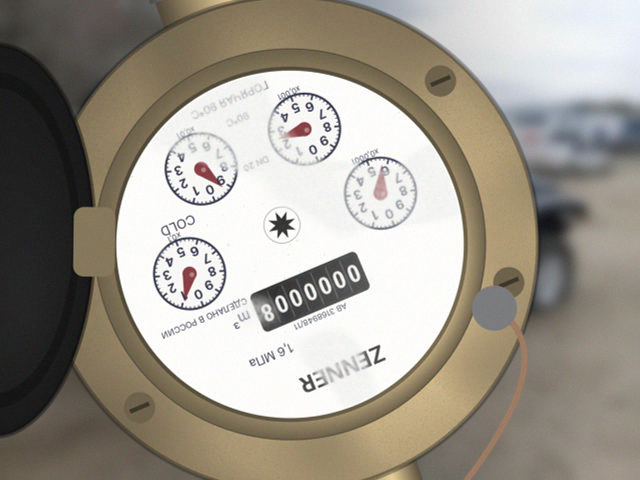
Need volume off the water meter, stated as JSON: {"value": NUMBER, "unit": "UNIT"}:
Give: {"value": 8.0925, "unit": "m³"}
